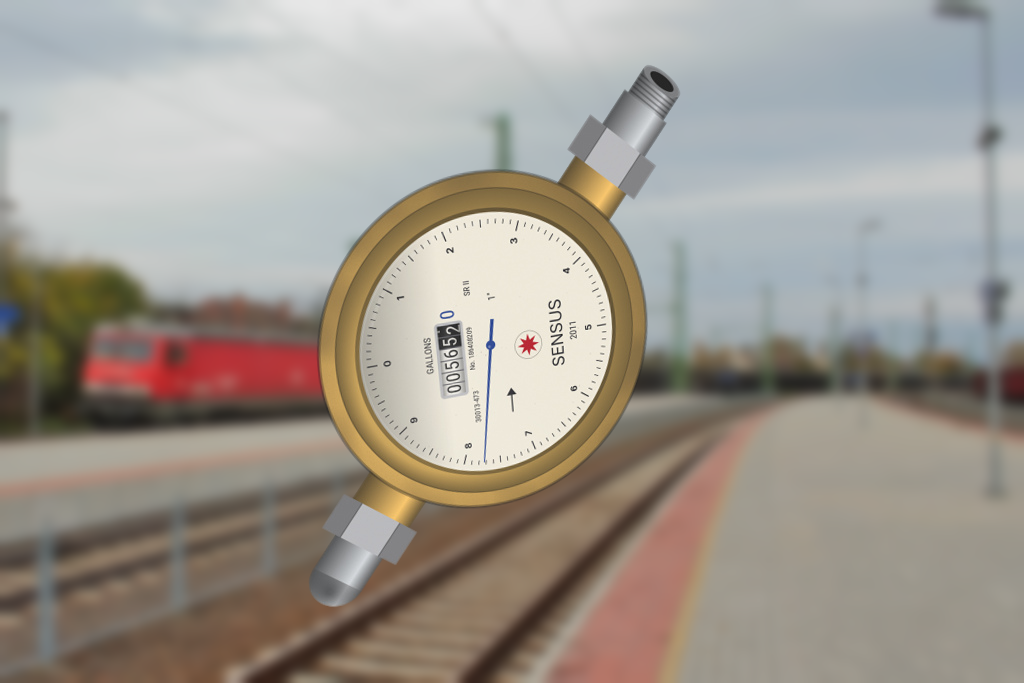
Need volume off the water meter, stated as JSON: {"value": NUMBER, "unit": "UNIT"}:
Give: {"value": 56517.7, "unit": "gal"}
